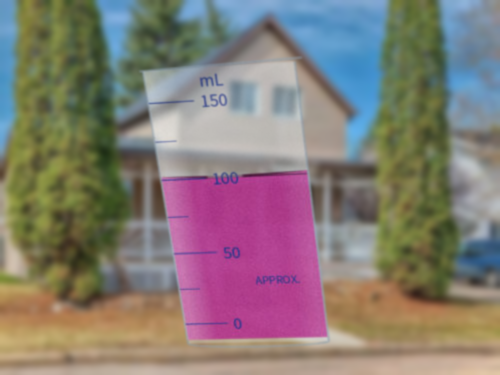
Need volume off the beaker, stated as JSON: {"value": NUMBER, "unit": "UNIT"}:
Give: {"value": 100, "unit": "mL"}
